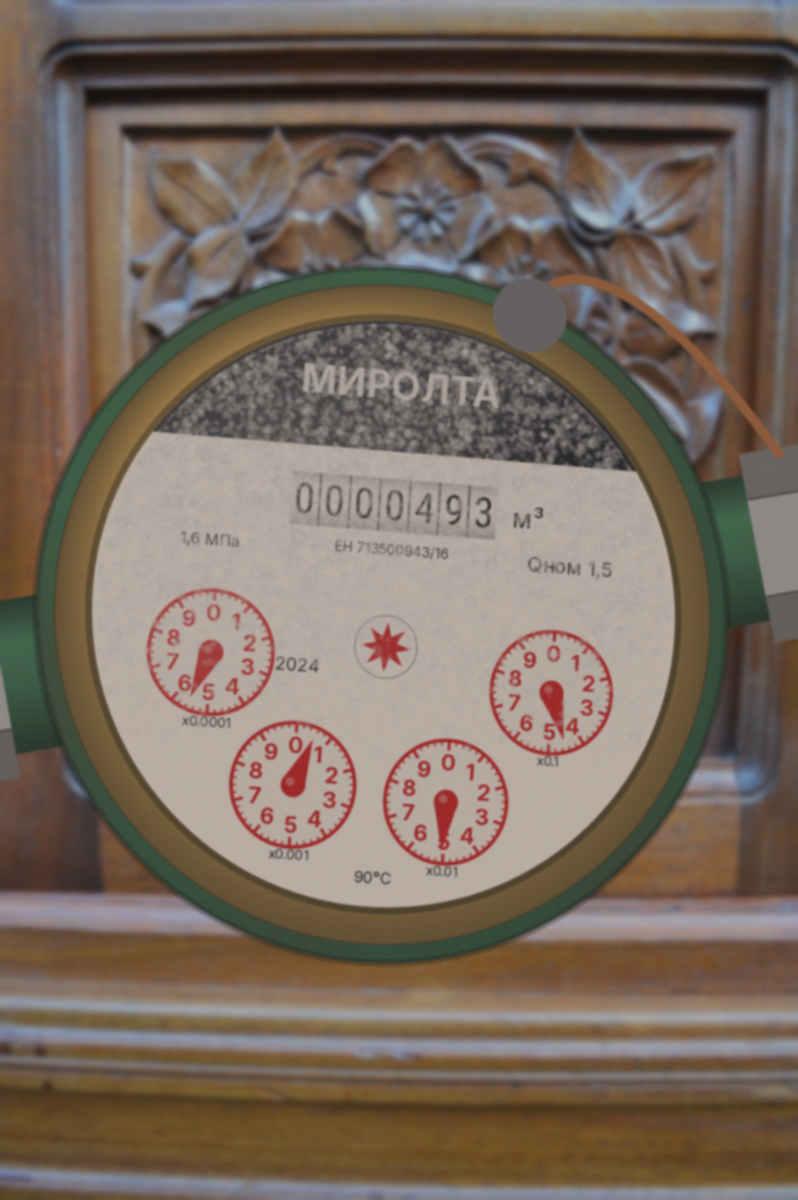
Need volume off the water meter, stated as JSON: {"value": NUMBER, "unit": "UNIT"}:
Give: {"value": 493.4505, "unit": "m³"}
